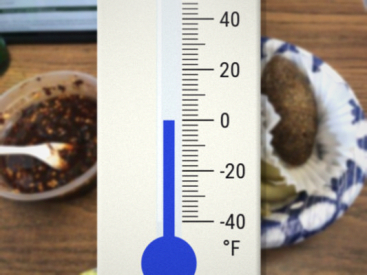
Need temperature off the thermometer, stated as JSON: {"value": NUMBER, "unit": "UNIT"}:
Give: {"value": 0, "unit": "°F"}
